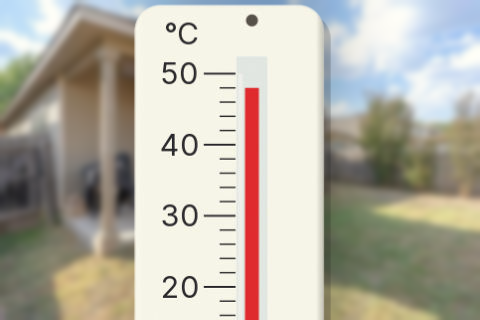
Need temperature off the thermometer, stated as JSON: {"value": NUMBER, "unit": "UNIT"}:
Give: {"value": 48, "unit": "°C"}
